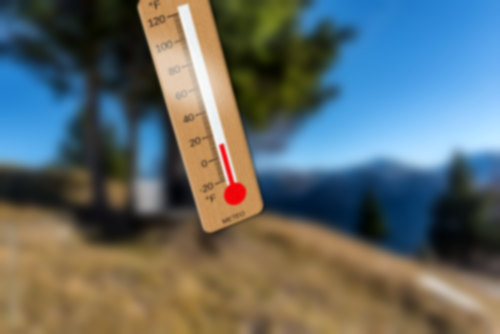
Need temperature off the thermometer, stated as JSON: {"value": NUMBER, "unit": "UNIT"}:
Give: {"value": 10, "unit": "°F"}
